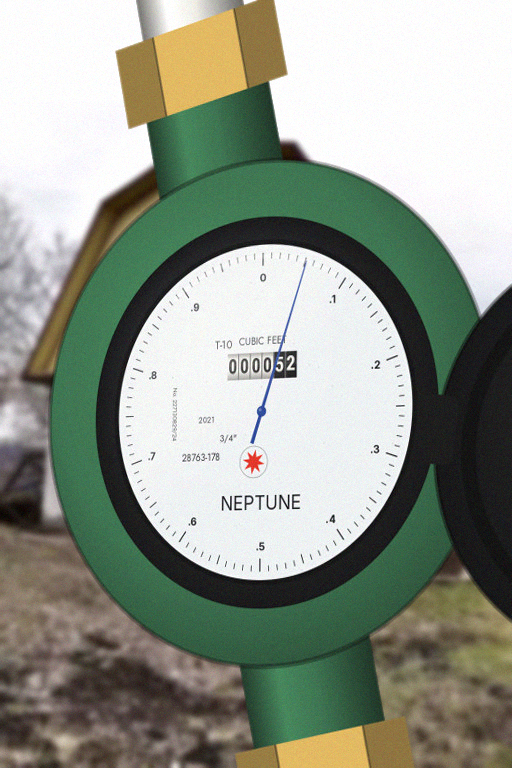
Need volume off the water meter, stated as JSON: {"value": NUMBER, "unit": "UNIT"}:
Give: {"value": 52.05, "unit": "ft³"}
